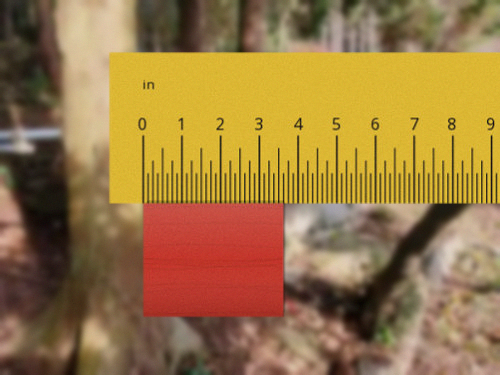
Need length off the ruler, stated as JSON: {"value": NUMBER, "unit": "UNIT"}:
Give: {"value": 3.625, "unit": "in"}
